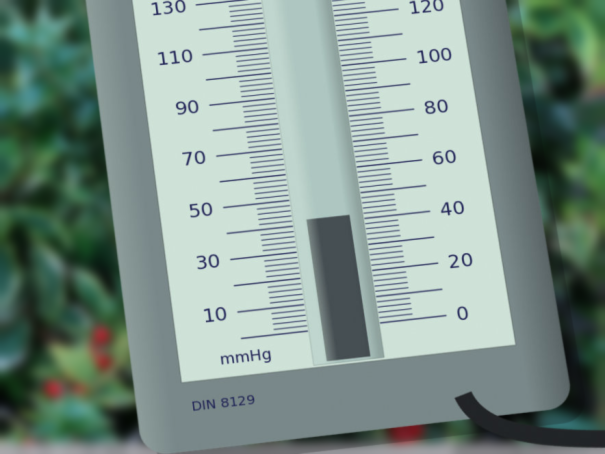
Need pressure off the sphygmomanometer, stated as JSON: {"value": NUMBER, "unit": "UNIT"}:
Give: {"value": 42, "unit": "mmHg"}
